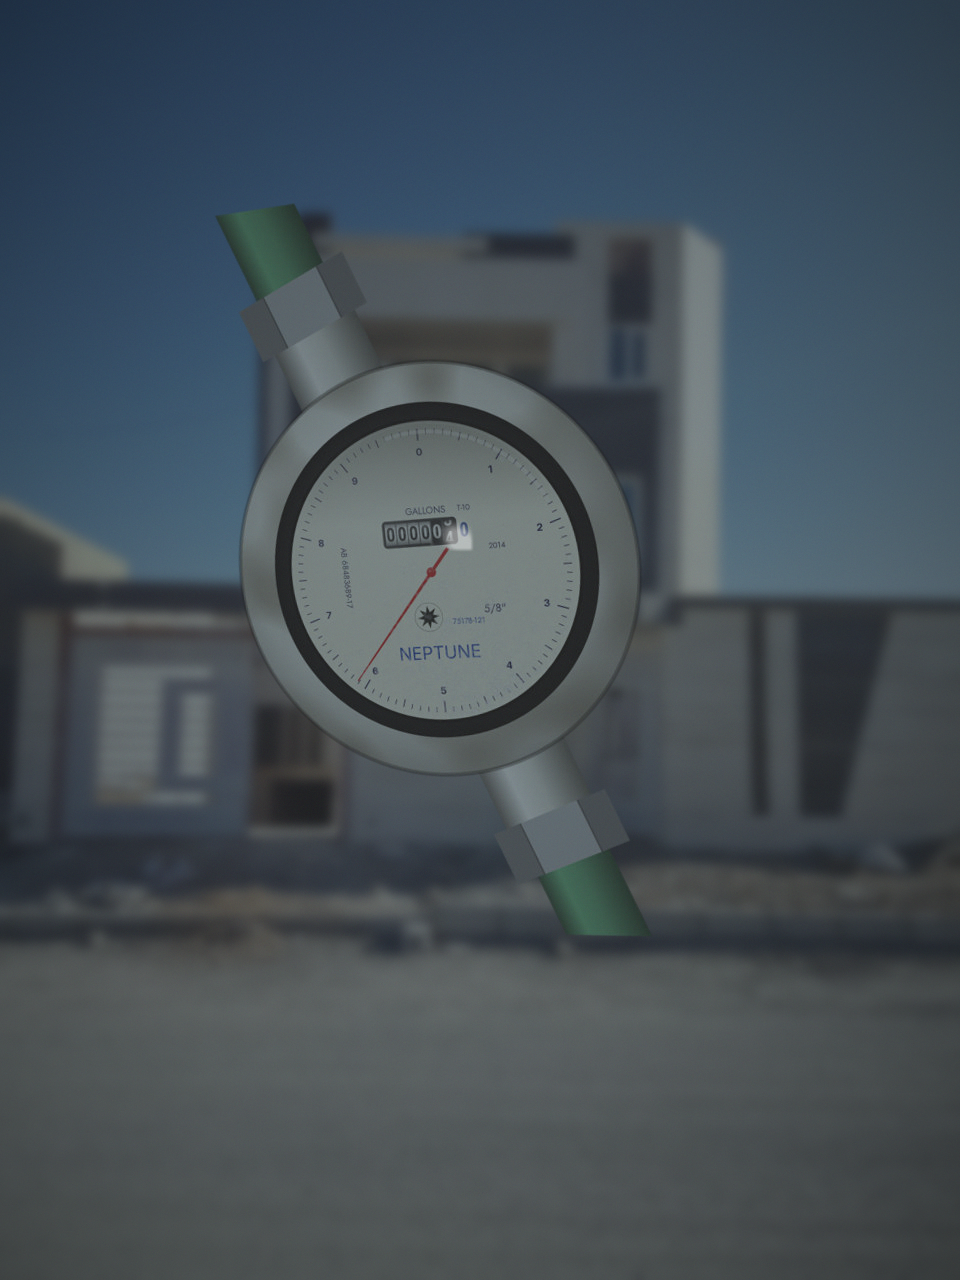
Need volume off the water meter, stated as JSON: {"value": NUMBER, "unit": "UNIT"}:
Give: {"value": 36.1, "unit": "gal"}
